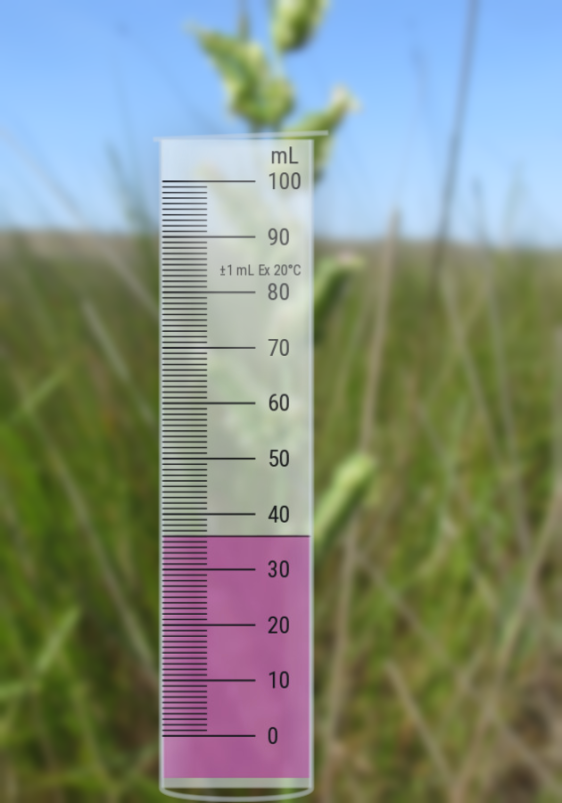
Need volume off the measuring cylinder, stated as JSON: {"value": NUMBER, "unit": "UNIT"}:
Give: {"value": 36, "unit": "mL"}
